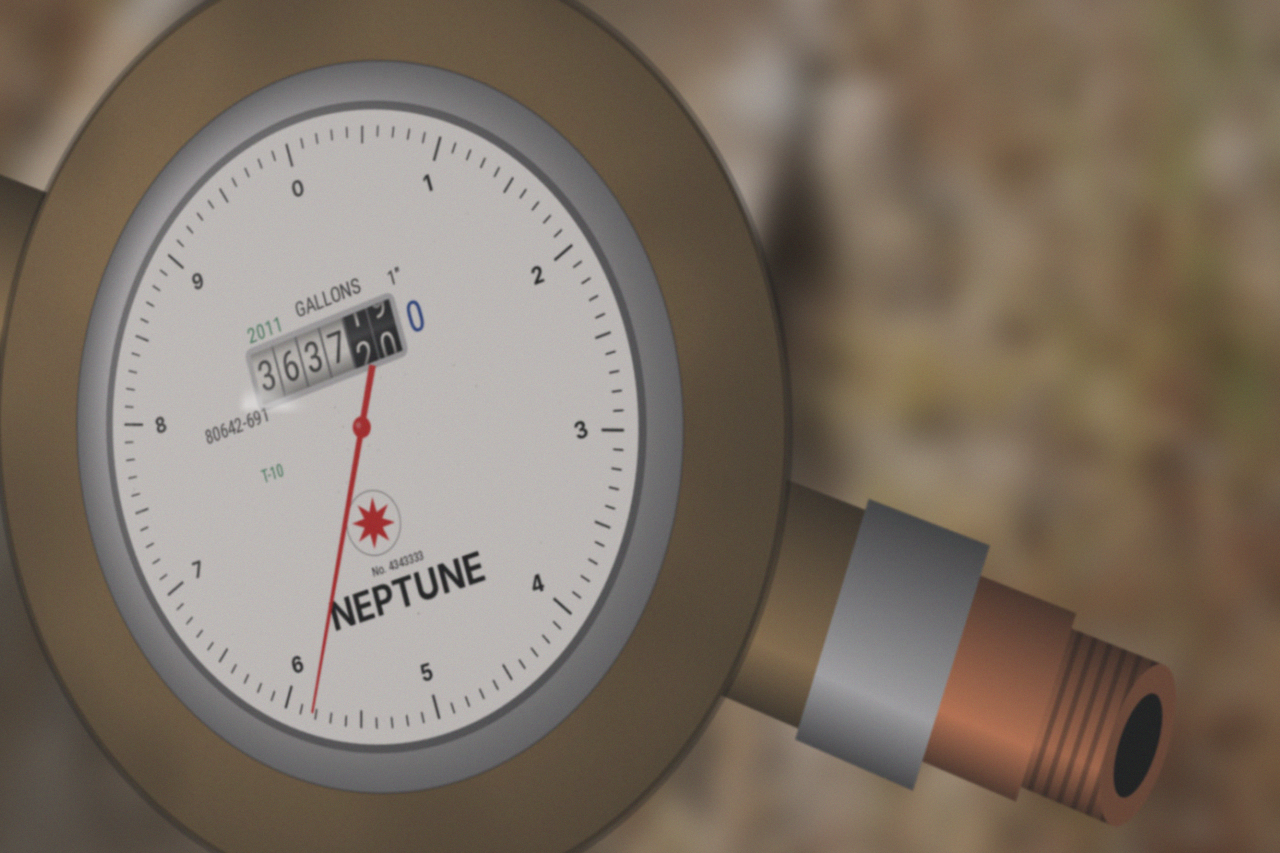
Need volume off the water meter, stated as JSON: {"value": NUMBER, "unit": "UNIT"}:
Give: {"value": 3637195.8, "unit": "gal"}
